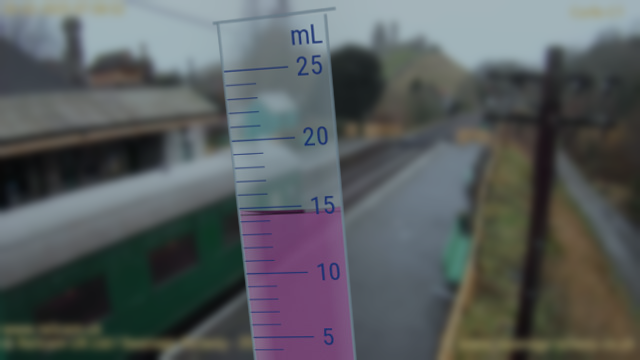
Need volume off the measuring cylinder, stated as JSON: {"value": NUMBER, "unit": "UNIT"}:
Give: {"value": 14.5, "unit": "mL"}
